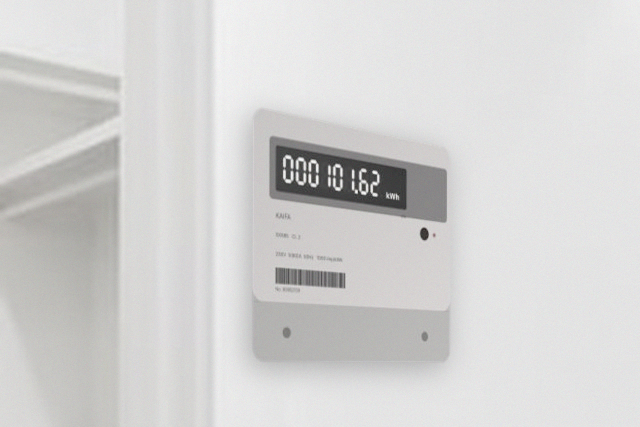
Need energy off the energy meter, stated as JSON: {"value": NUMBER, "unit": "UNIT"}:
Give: {"value": 101.62, "unit": "kWh"}
